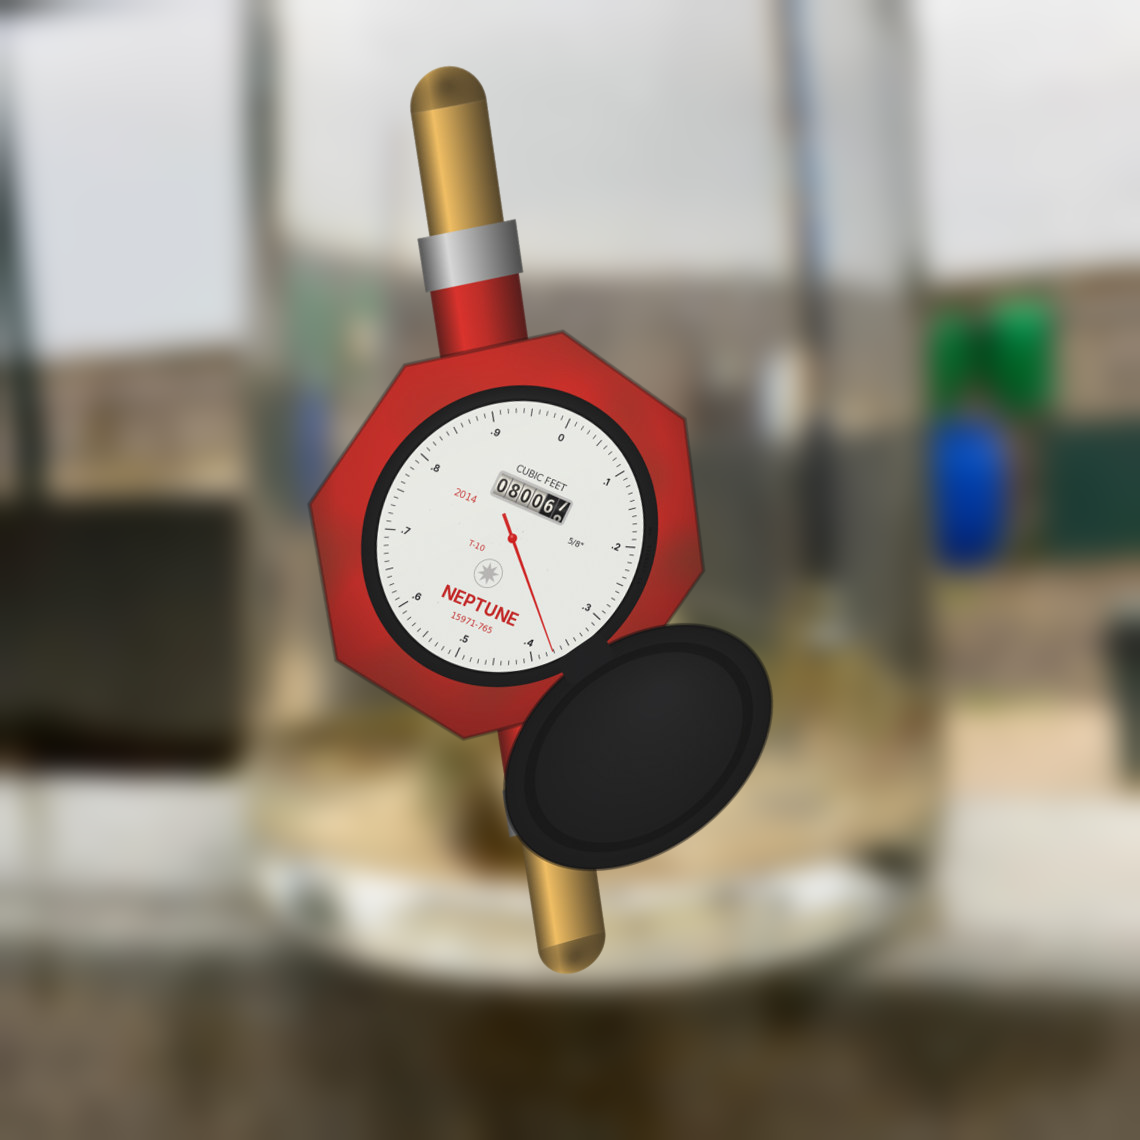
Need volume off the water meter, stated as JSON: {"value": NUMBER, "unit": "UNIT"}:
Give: {"value": 80067.37, "unit": "ft³"}
